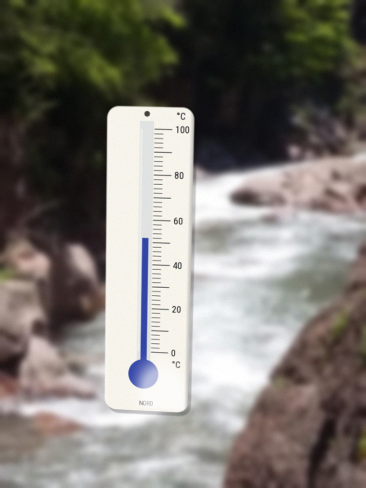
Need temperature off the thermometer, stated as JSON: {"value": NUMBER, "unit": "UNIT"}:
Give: {"value": 52, "unit": "°C"}
